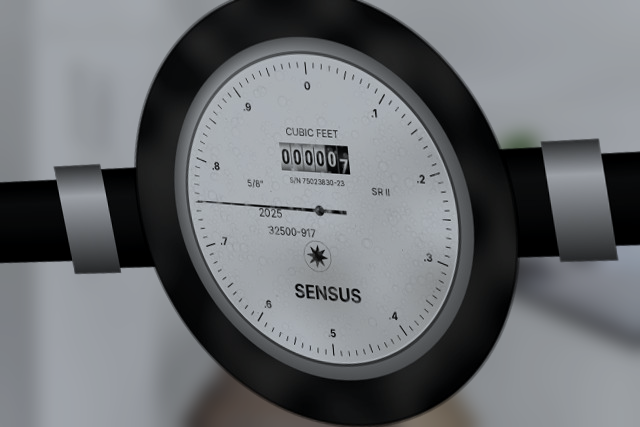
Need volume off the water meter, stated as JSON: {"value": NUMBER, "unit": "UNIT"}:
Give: {"value": 6.75, "unit": "ft³"}
